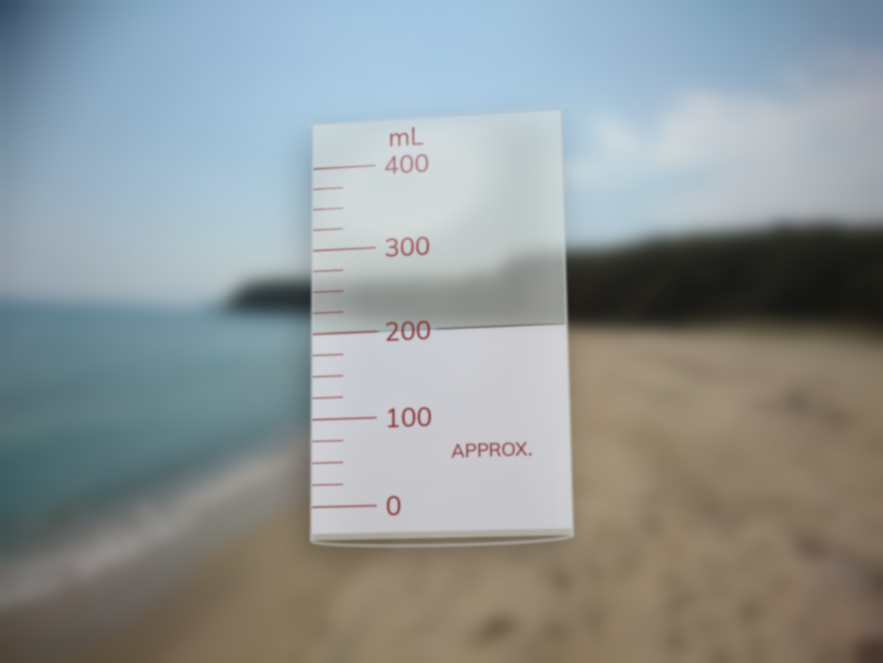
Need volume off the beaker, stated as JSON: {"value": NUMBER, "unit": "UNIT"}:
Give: {"value": 200, "unit": "mL"}
